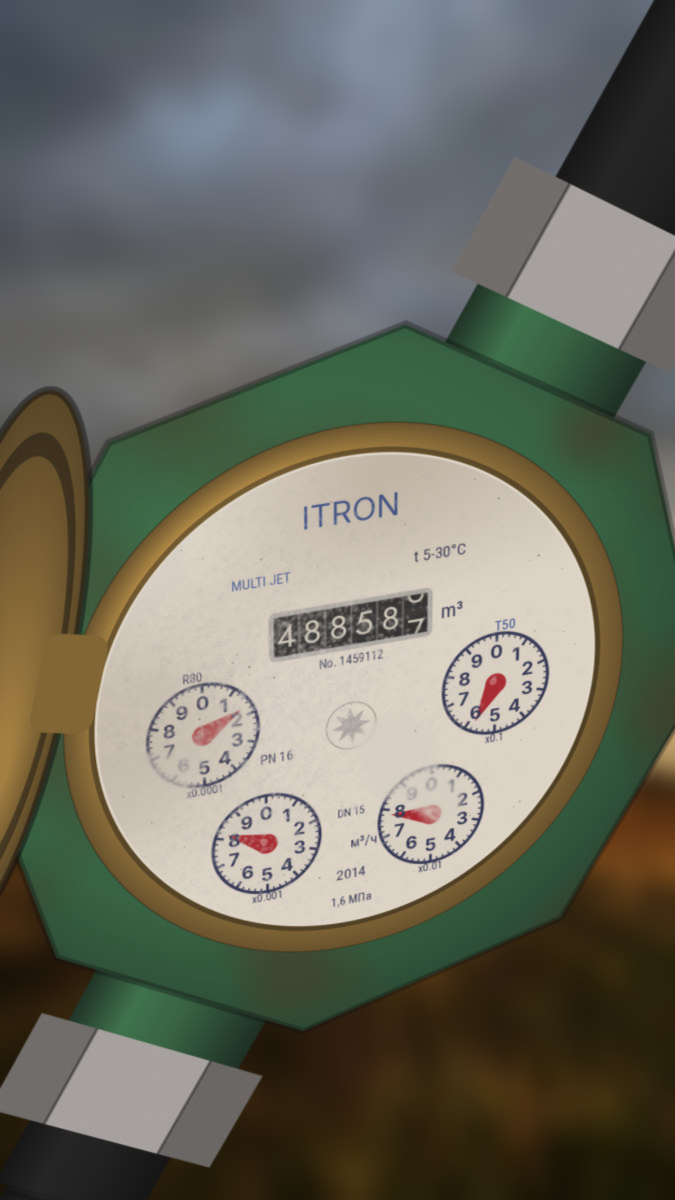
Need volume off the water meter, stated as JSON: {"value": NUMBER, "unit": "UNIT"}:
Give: {"value": 488586.5781, "unit": "m³"}
